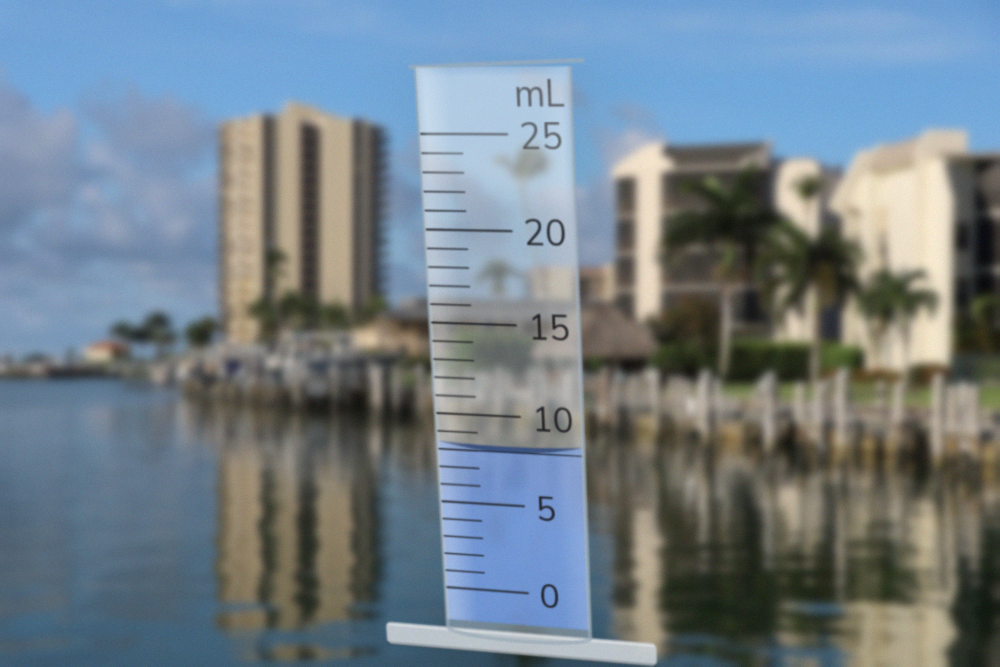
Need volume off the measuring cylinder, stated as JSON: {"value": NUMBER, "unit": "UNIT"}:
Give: {"value": 8, "unit": "mL"}
